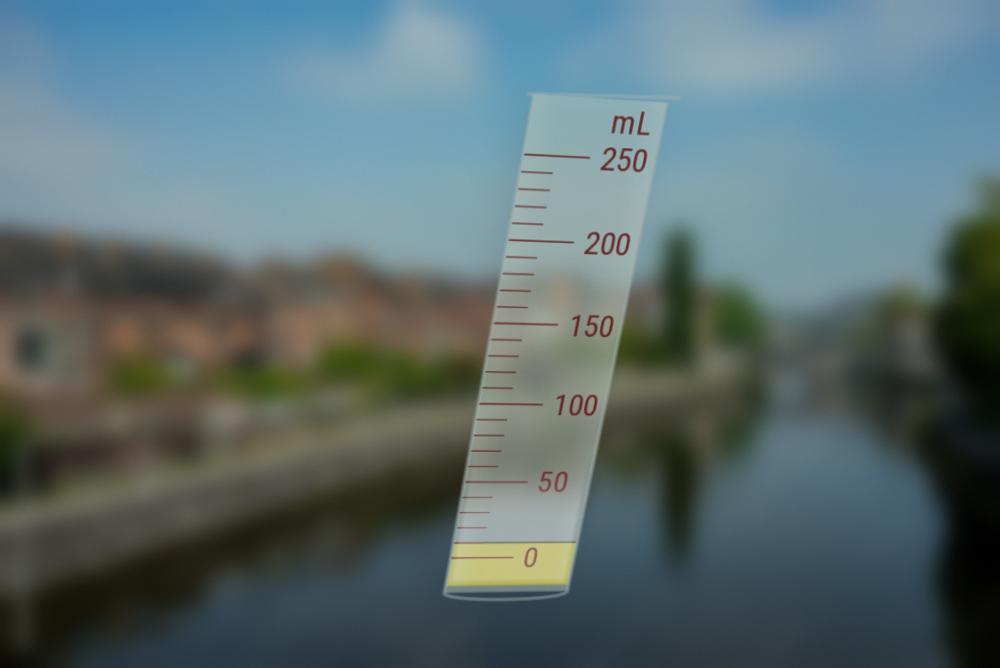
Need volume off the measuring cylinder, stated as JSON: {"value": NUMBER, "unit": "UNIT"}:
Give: {"value": 10, "unit": "mL"}
